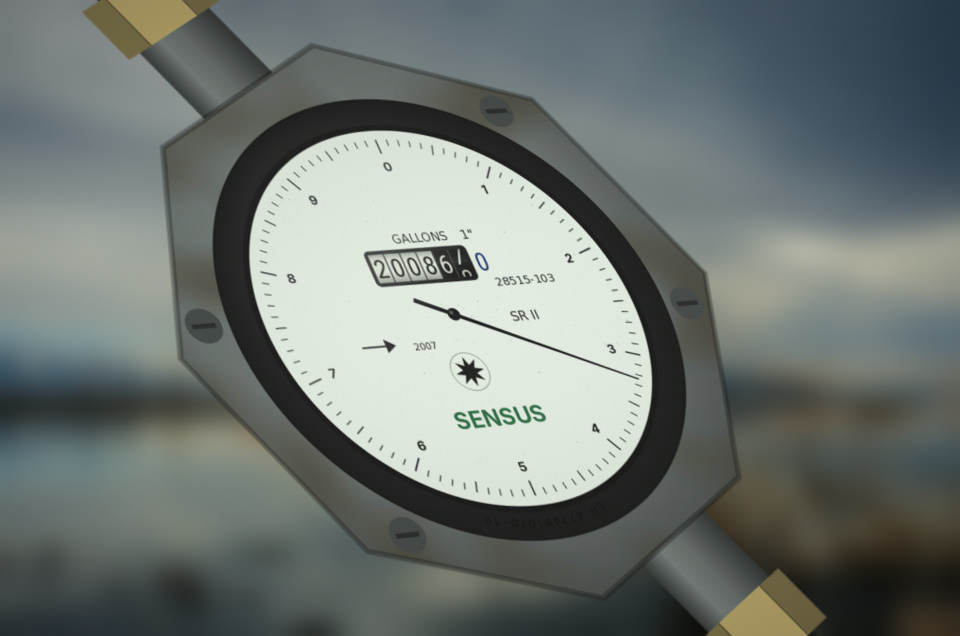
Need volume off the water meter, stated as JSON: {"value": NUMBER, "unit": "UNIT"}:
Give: {"value": 2008673.2, "unit": "gal"}
